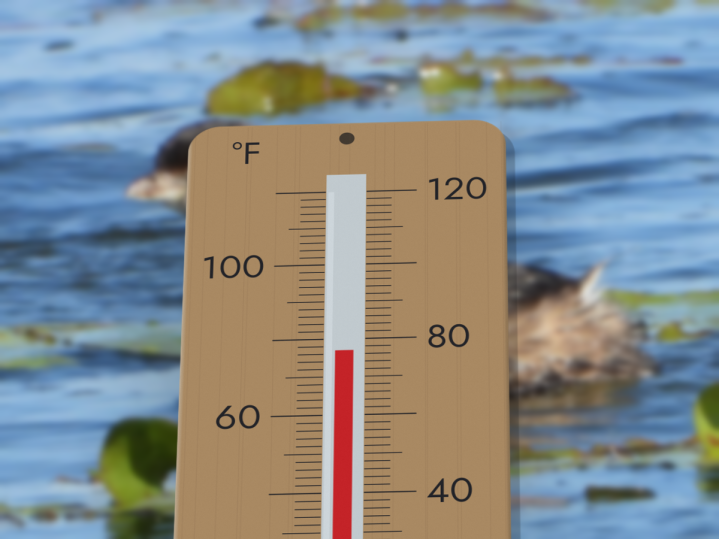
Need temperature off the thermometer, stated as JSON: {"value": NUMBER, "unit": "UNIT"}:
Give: {"value": 77, "unit": "°F"}
